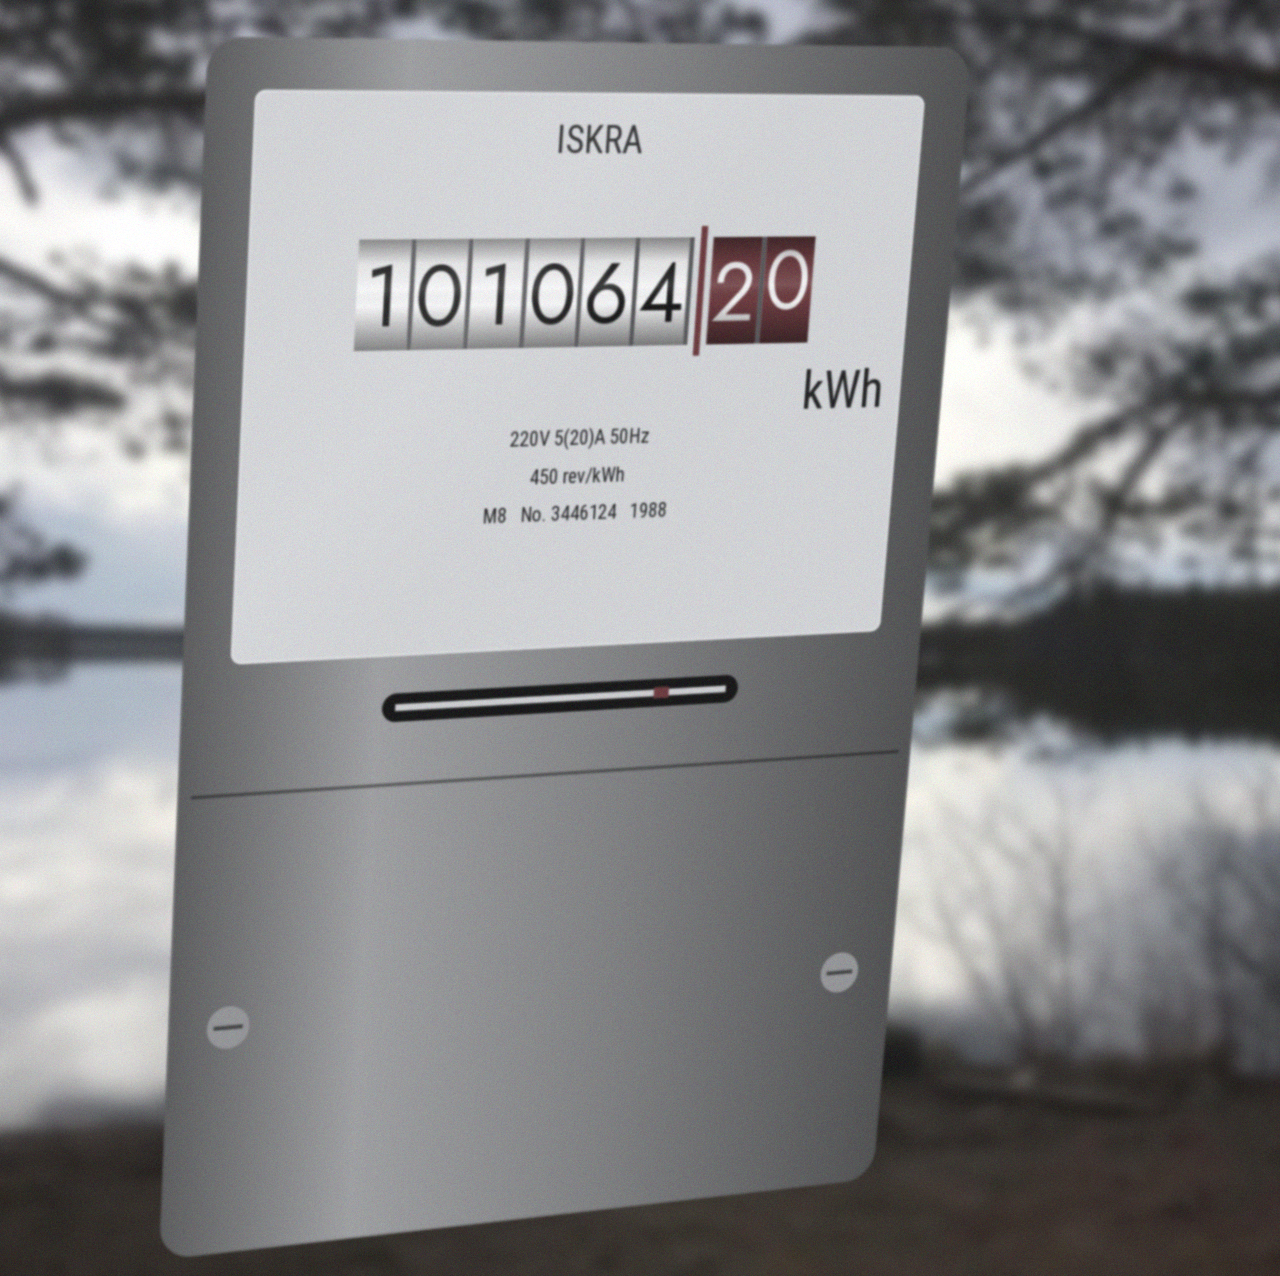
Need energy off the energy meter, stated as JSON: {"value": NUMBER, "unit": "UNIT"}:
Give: {"value": 101064.20, "unit": "kWh"}
